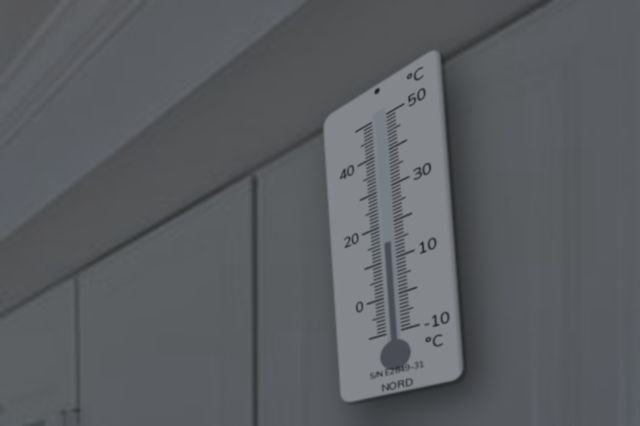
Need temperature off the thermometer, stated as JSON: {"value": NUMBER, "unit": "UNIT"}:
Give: {"value": 15, "unit": "°C"}
